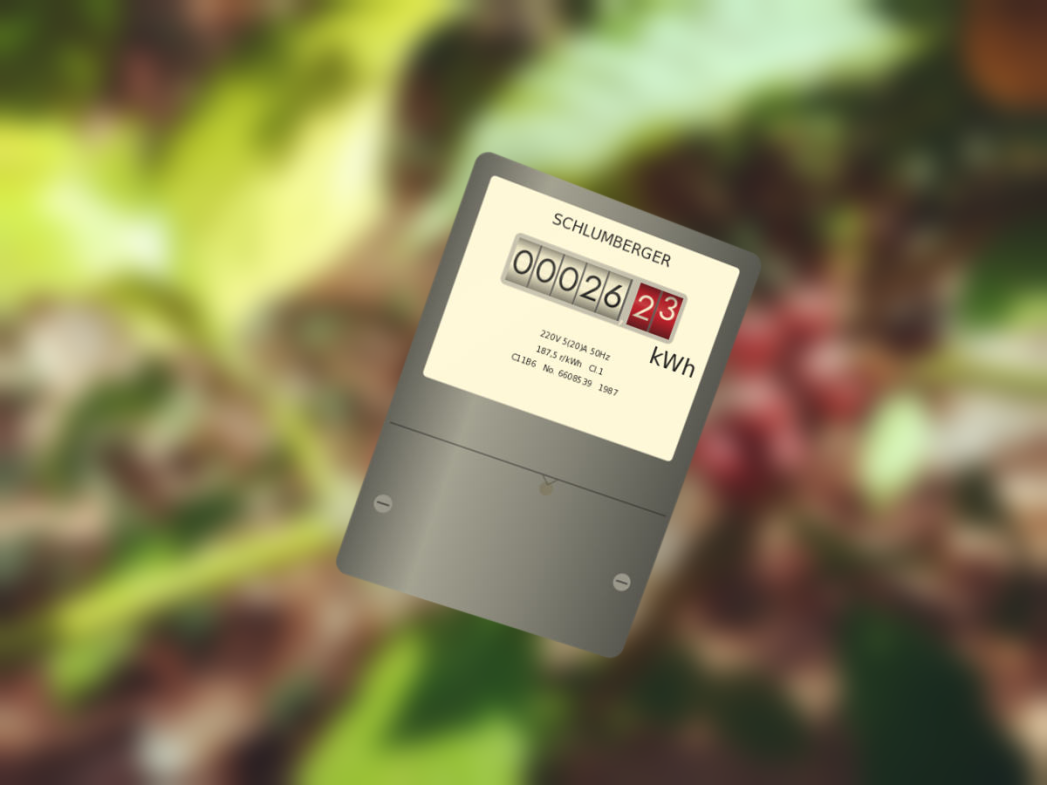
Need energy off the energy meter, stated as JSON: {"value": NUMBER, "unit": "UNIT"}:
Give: {"value": 26.23, "unit": "kWh"}
